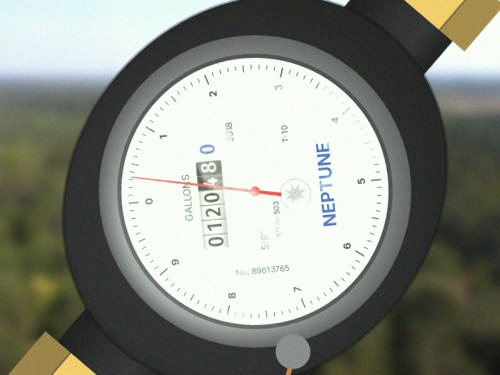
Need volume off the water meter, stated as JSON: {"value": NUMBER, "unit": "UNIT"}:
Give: {"value": 120480.3, "unit": "gal"}
